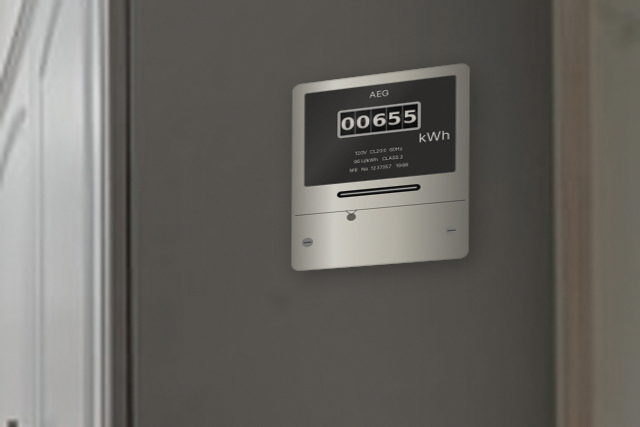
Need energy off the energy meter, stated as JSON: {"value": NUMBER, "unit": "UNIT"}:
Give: {"value": 655, "unit": "kWh"}
